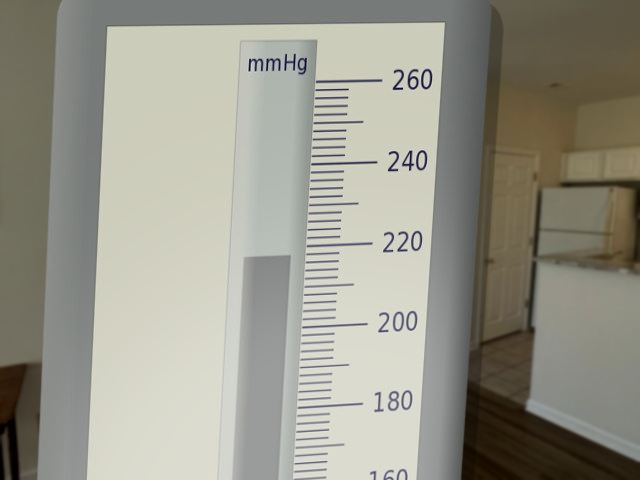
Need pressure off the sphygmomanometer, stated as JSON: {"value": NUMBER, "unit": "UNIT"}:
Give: {"value": 218, "unit": "mmHg"}
